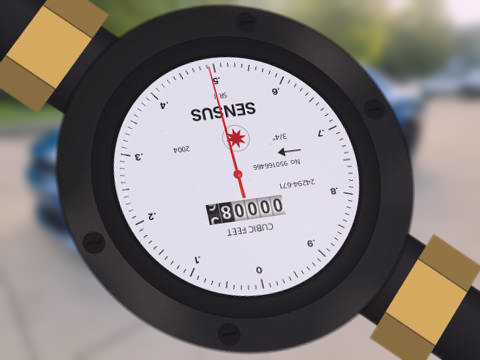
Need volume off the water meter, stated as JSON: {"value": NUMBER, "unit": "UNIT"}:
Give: {"value": 85.49, "unit": "ft³"}
